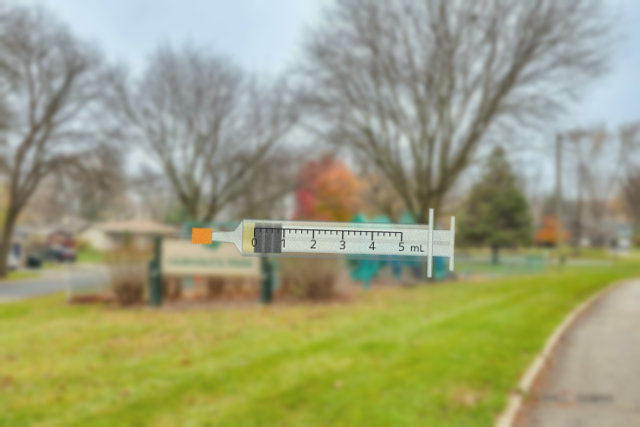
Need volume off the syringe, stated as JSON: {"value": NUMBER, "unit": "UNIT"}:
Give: {"value": 0, "unit": "mL"}
